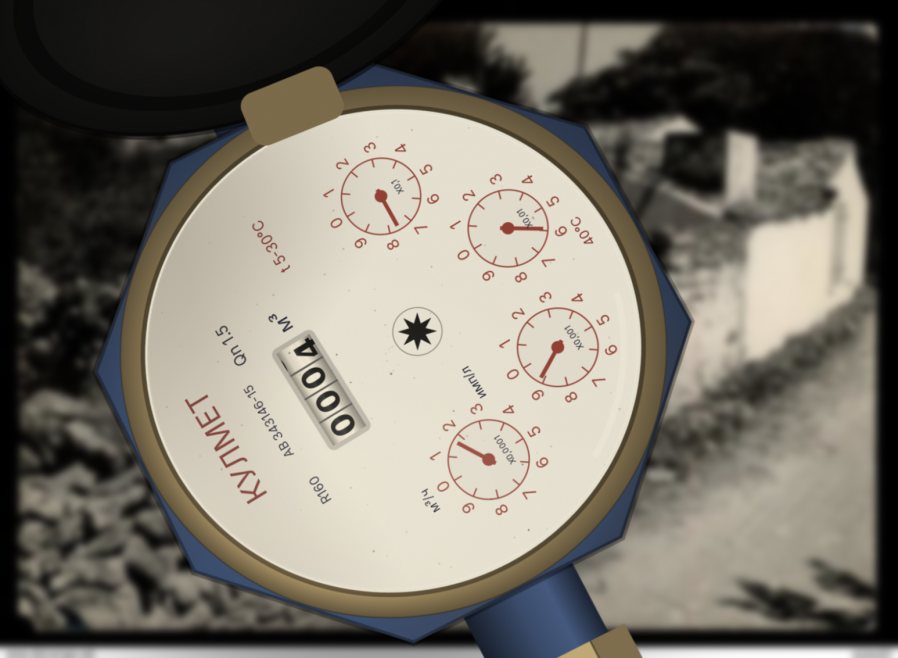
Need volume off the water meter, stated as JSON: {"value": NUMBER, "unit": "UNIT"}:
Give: {"value": 3.7591, "unit": "m³"}
